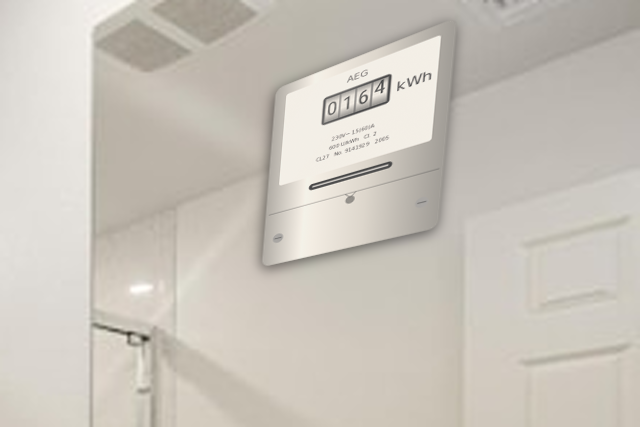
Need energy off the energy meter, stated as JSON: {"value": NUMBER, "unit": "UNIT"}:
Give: {"value": 164, "unit": "kWh"}
